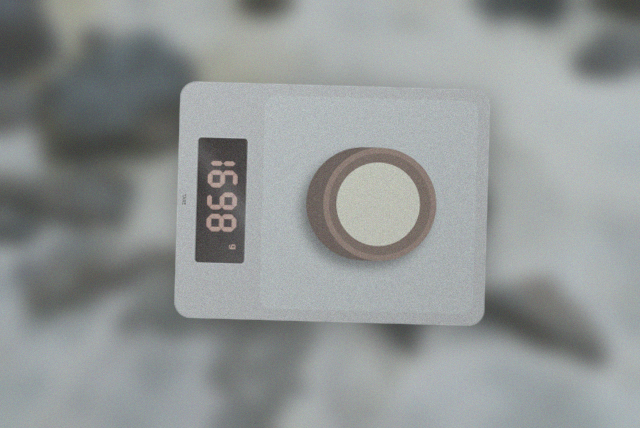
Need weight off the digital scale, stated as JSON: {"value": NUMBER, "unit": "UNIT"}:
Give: {"value": 1698, "unit": "g"}
